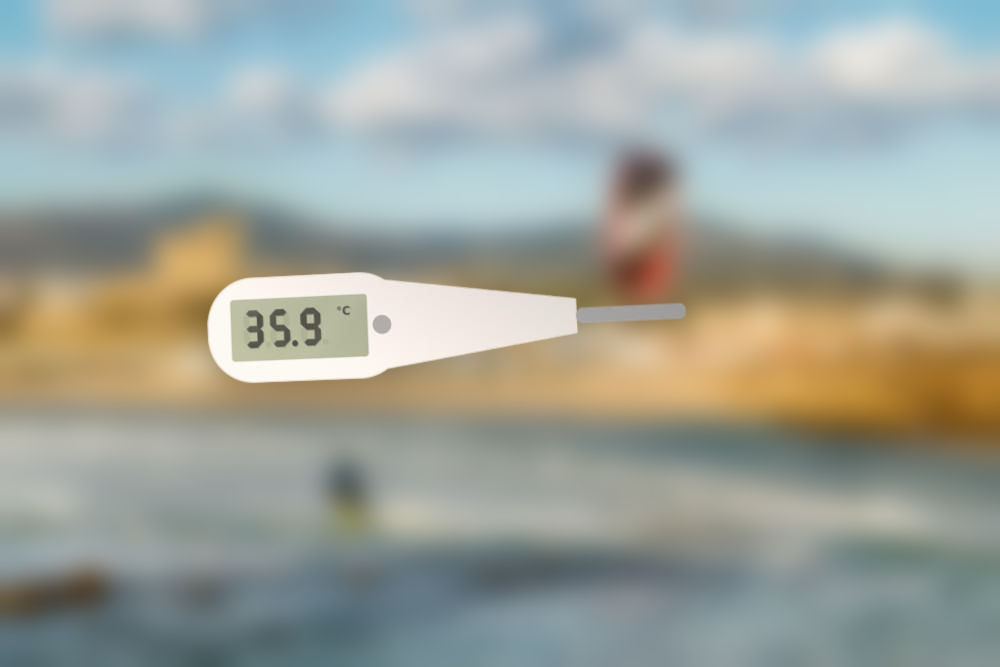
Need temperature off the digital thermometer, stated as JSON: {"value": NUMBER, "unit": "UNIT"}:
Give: {"value": 35.9, "unit": "°C"}
